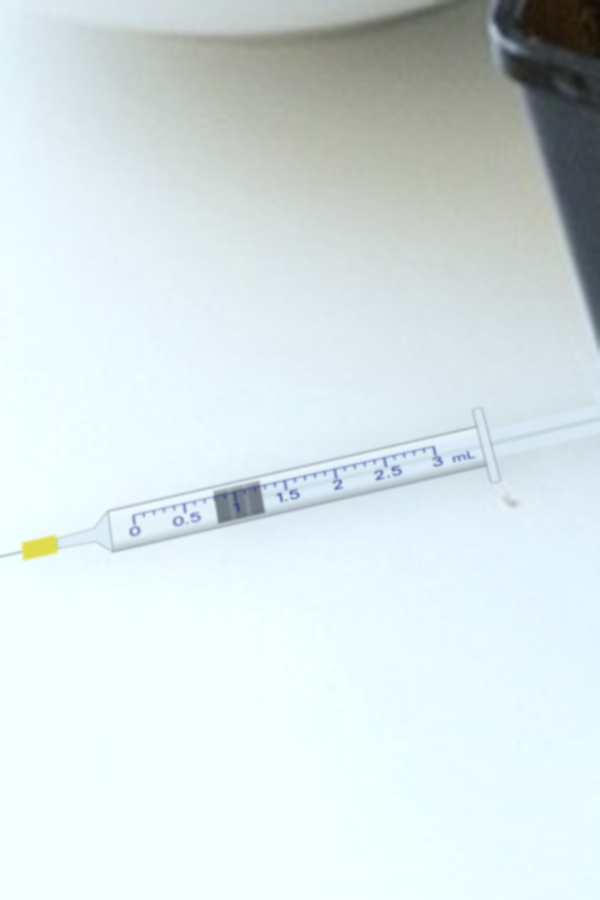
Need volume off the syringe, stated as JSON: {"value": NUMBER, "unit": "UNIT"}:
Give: {"value": 0.8, "unit": "mL"}
